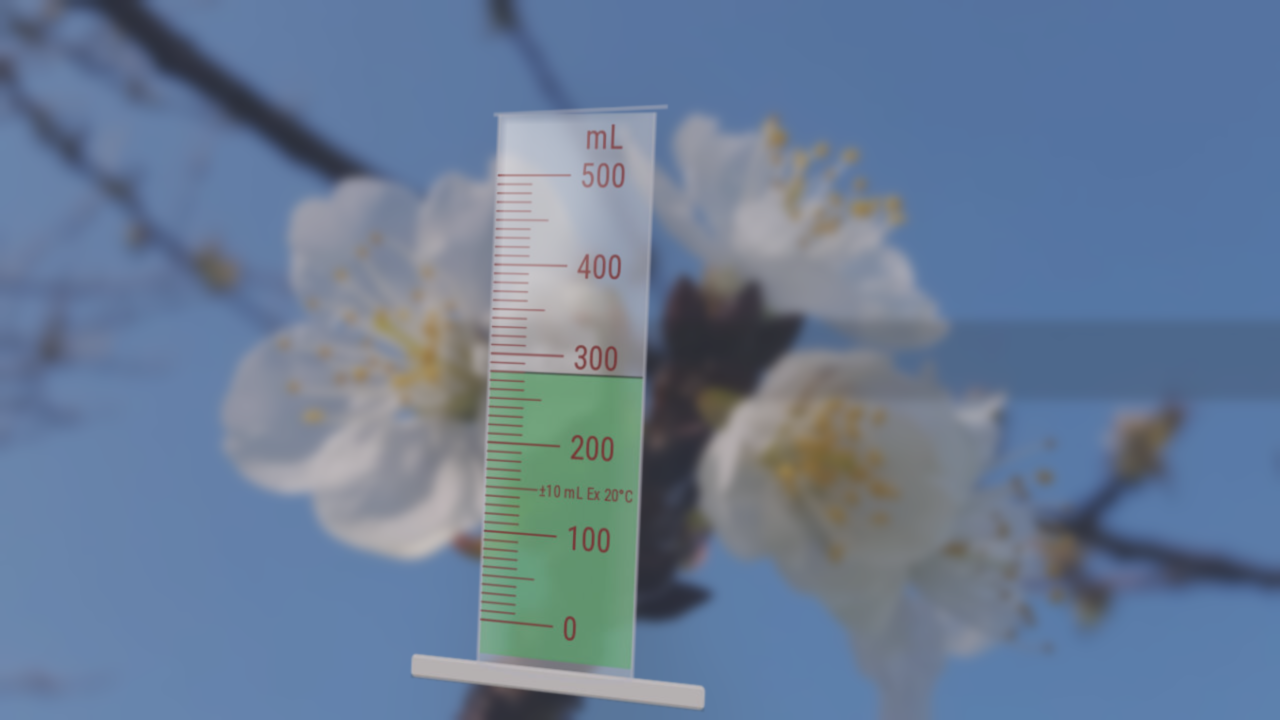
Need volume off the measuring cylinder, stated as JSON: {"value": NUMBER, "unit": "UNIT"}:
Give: {"value": 280, "unit": "mL"}
